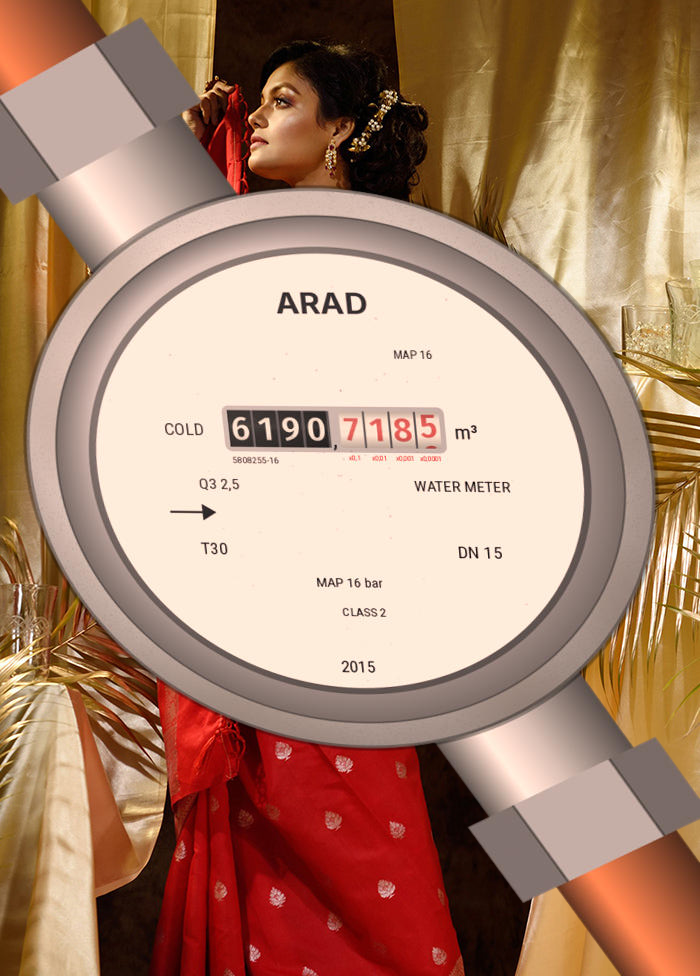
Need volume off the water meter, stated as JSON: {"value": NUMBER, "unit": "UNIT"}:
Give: {"value": 6190.7185, "unit": "m³"}
